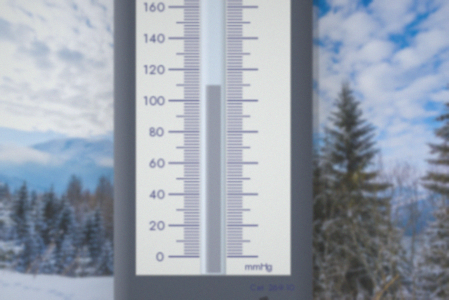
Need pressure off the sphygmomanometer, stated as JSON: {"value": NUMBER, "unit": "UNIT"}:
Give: {"value": 110, "unit": "mmHg"}
